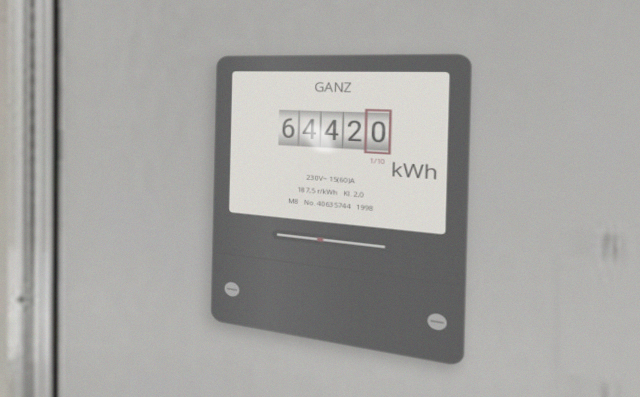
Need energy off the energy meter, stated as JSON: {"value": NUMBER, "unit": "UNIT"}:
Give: {"value": 6442.0, "unit": "kWh"}
